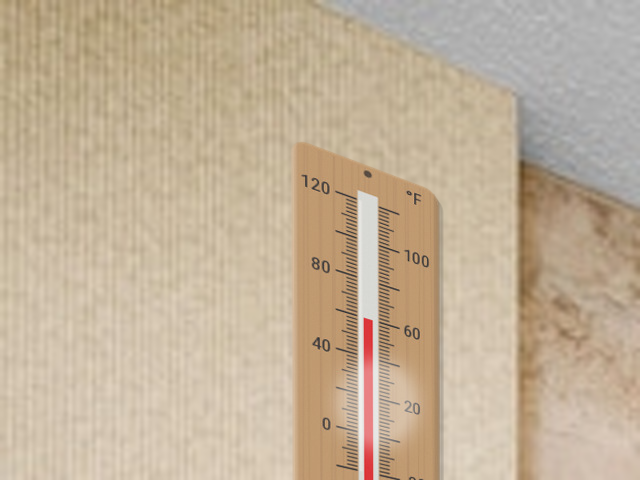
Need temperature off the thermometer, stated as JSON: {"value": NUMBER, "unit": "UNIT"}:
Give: {"value": 60, "unit": "°F"}
